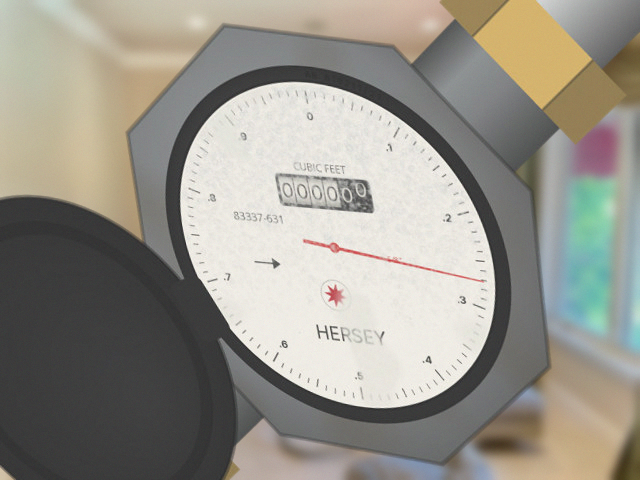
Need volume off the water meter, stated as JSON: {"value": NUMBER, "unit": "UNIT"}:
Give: {"value": 0.27, "unit": "ft³"}
